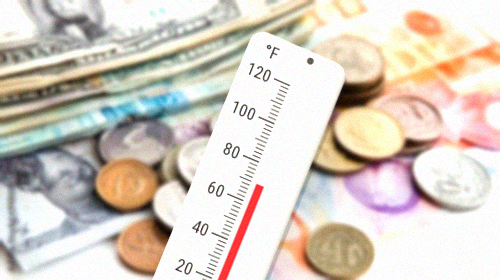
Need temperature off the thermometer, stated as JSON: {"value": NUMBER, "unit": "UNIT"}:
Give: {"value": 70, "unit": "°F"}
